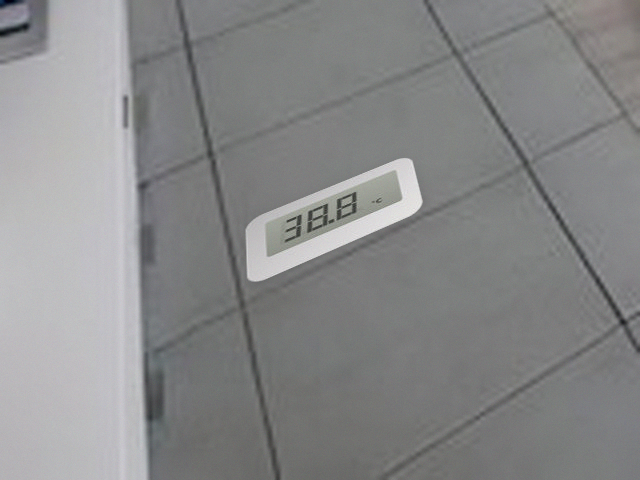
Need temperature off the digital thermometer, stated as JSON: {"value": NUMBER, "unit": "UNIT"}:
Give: {"value": 38.8, "unit": "°C"}
